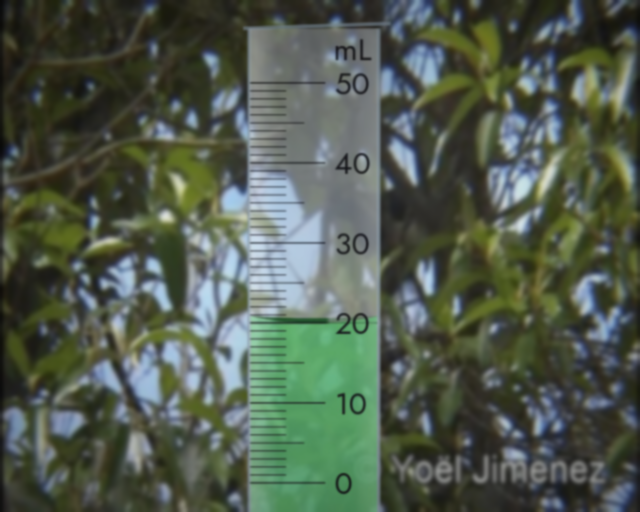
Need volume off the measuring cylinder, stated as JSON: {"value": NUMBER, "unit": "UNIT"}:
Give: {"value": 20, "unit": "mL"}
